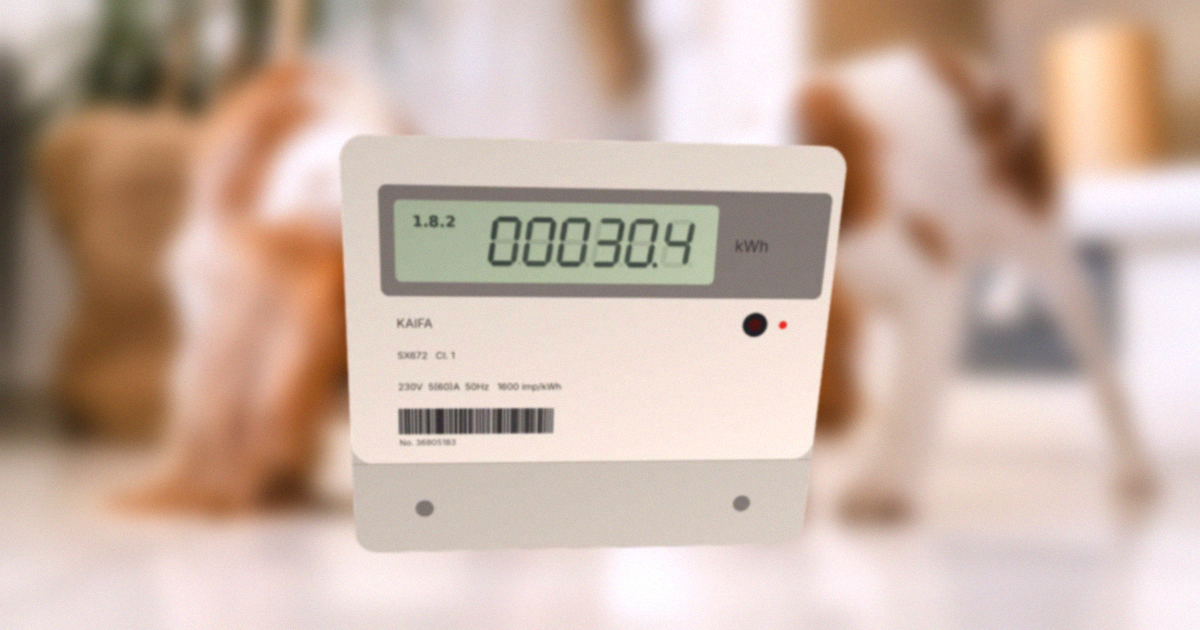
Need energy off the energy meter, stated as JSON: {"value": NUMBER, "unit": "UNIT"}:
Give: {"value": 30.4, "unit": "kWh"}
